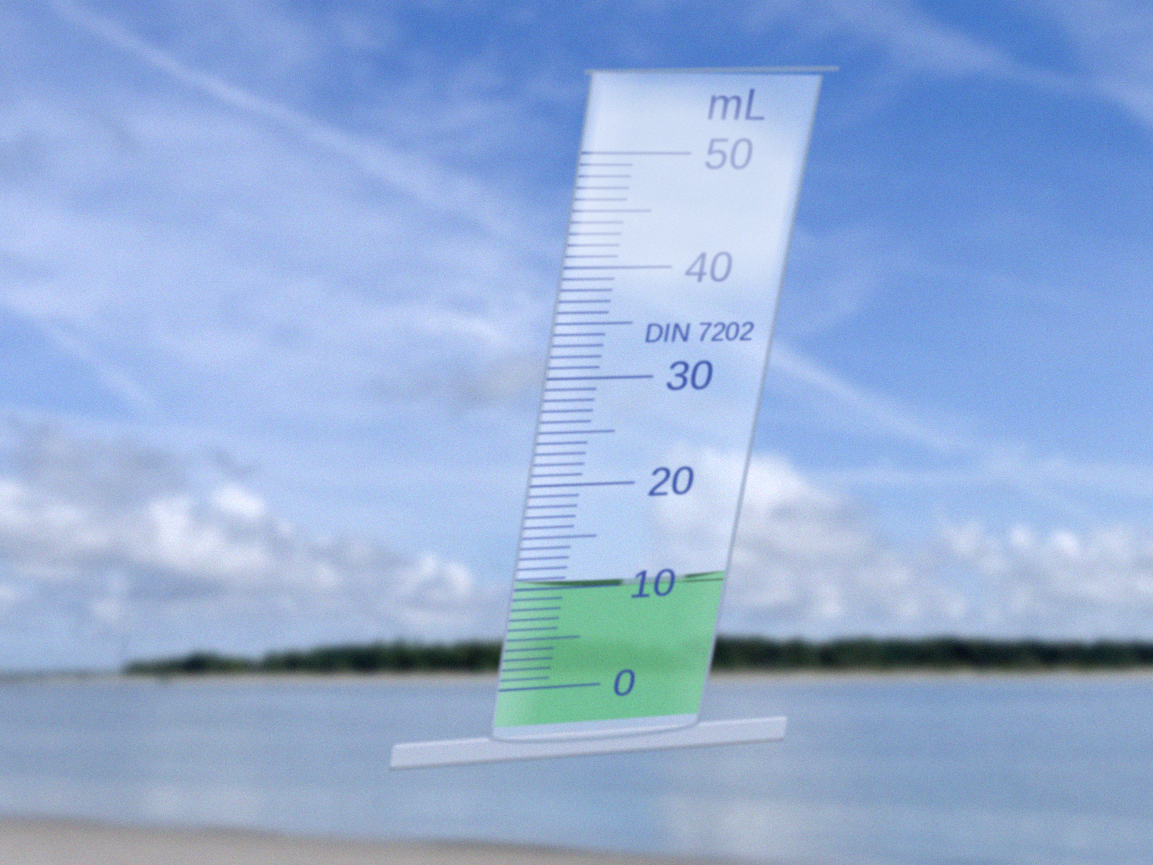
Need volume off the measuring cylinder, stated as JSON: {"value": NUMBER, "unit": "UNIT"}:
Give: {"value": 10, "unit": "mL"}
